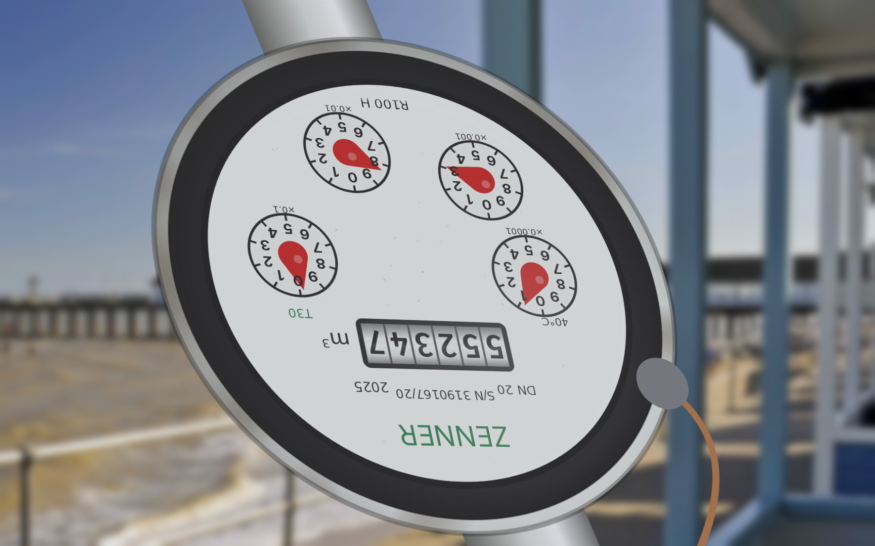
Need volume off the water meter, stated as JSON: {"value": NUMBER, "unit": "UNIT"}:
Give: {"value": 552346.9830, "unit": "m³"}
